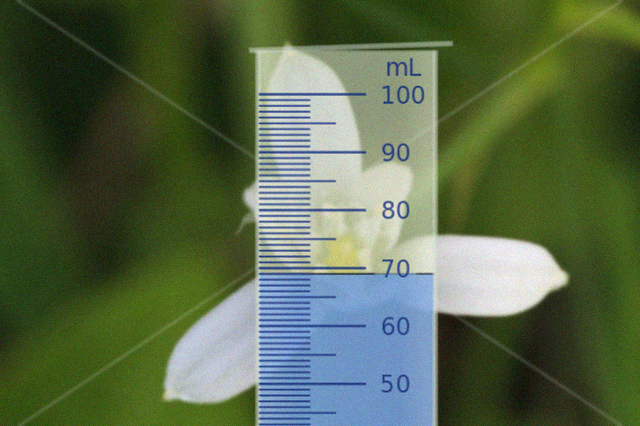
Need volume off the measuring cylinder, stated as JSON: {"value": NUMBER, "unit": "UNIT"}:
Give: {"value": 69, "unit": "mL"}
